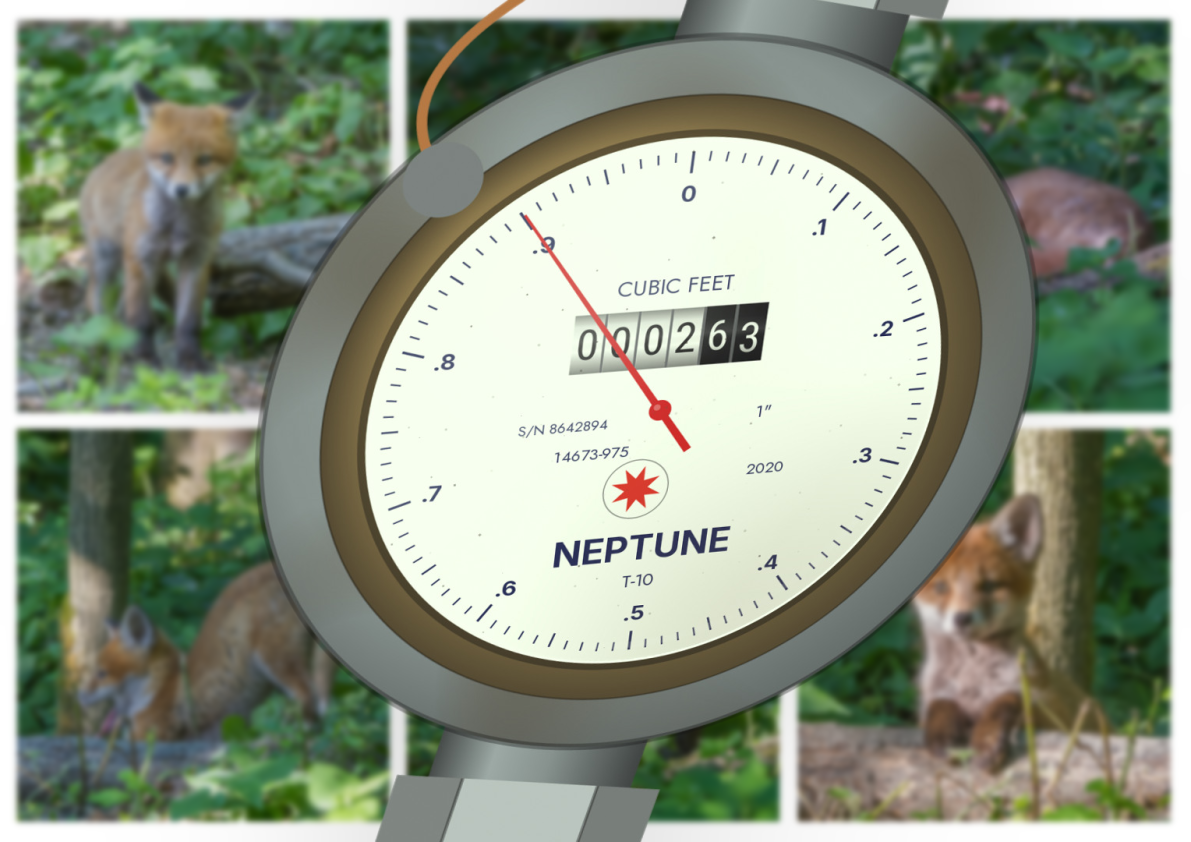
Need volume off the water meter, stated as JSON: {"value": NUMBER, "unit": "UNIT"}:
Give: {"value": 262.90, "unit": "ft³"}
